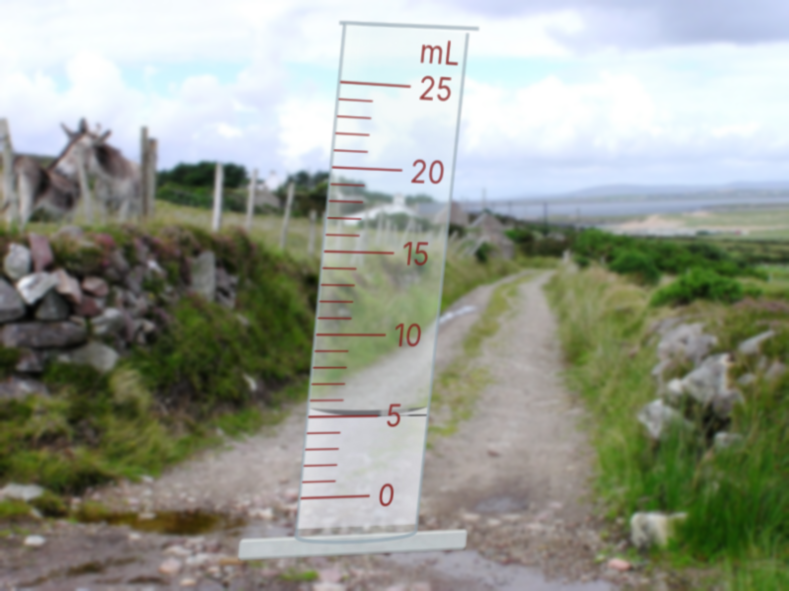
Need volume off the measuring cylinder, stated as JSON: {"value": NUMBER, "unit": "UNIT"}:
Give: {"value": 5, "unit": "mL"}
